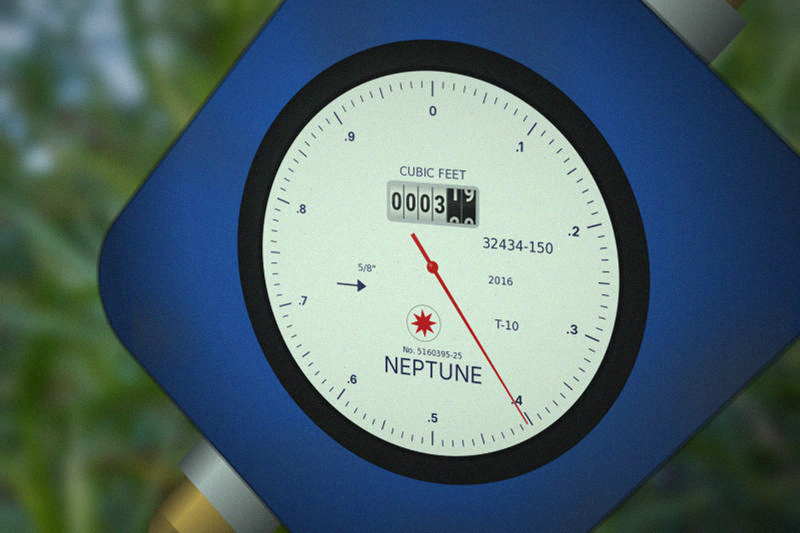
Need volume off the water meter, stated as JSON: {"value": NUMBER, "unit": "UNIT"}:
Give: {"value": 319.40, "unit": "ft³"}
